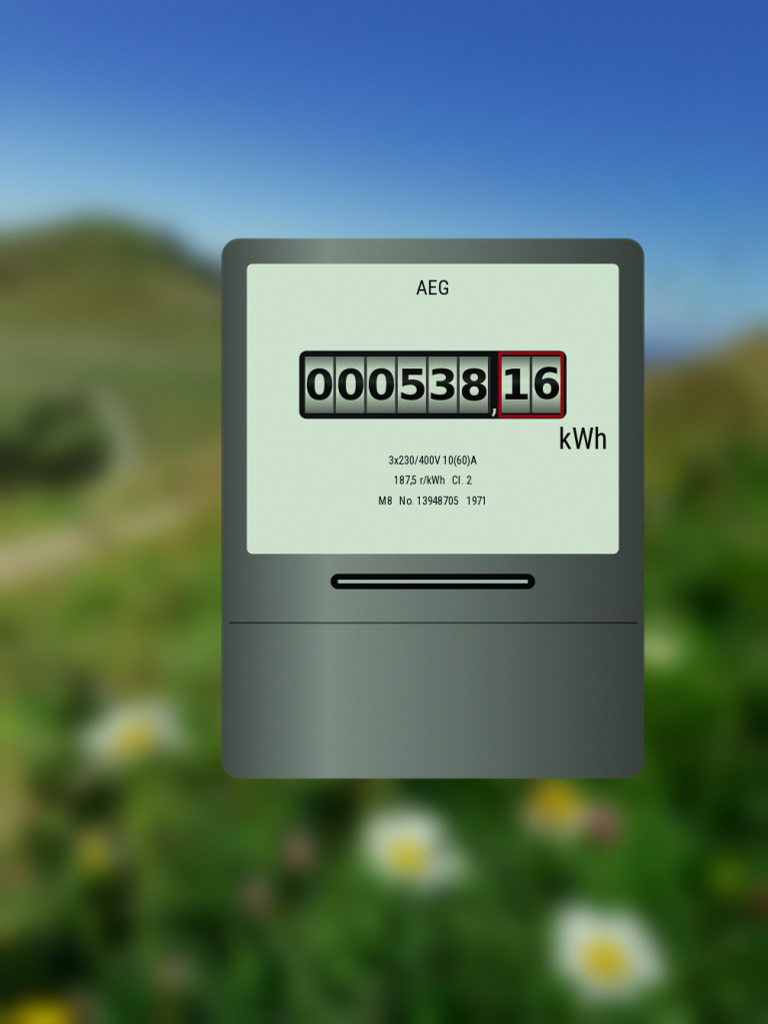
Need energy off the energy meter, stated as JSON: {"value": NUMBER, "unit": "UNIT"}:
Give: {"value": 538.16, "unit": "kWh"}
